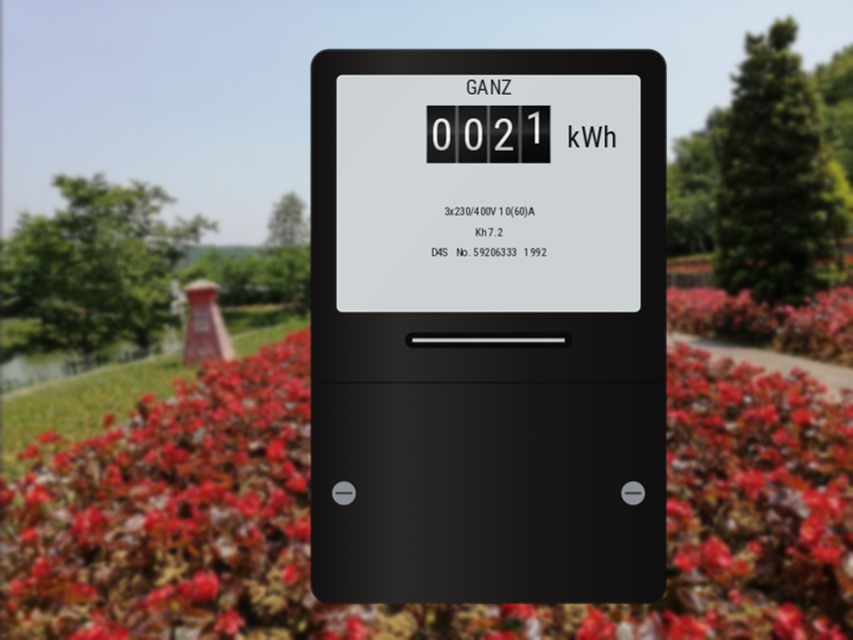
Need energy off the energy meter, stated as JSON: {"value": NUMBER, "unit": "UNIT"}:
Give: {"value": 21, "unit": "kWh"}
